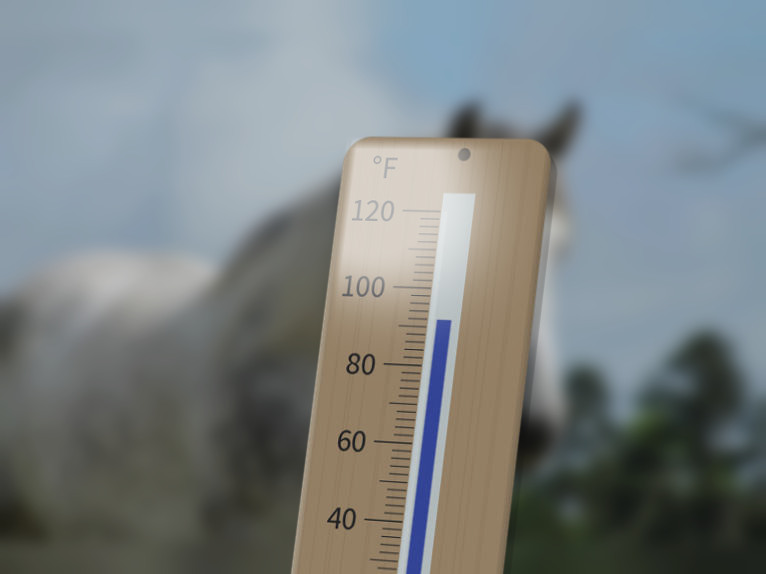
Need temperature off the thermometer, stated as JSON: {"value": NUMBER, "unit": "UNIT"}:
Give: {"value": 92, "unit": "°F"}
